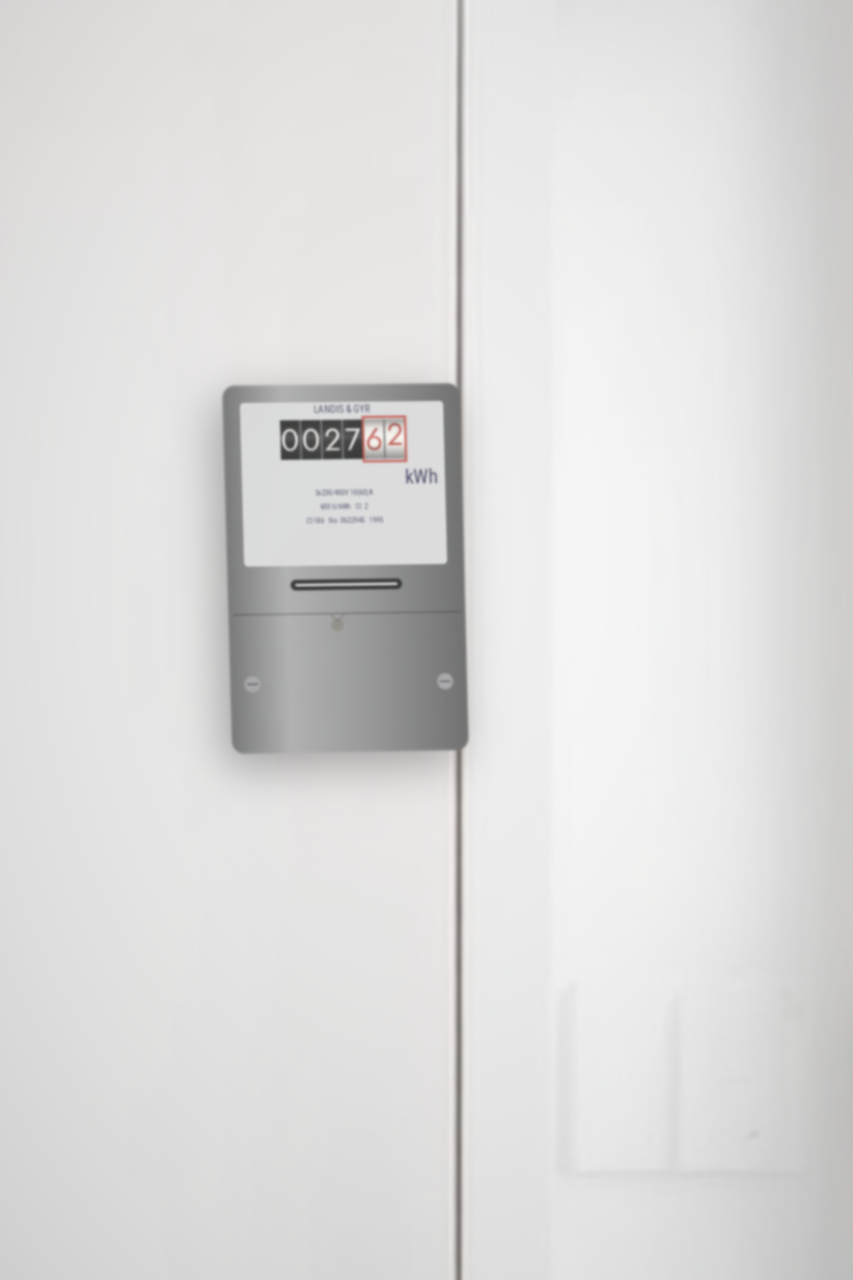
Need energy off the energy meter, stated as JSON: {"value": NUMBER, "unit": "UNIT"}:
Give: {"value": 27.62, "unit": "kWh"}
